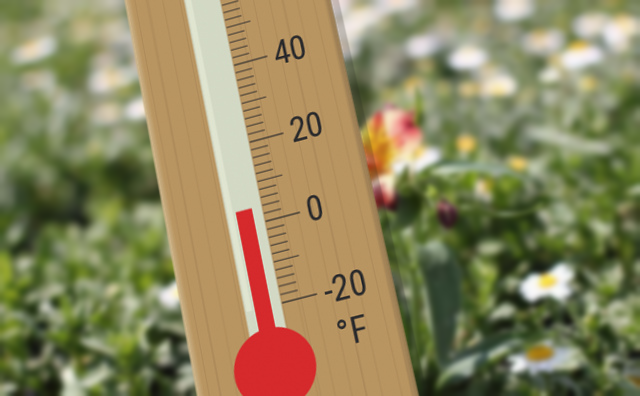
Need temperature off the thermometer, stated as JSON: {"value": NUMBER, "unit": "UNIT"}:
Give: {"value": 4, "unit": "°F"}
